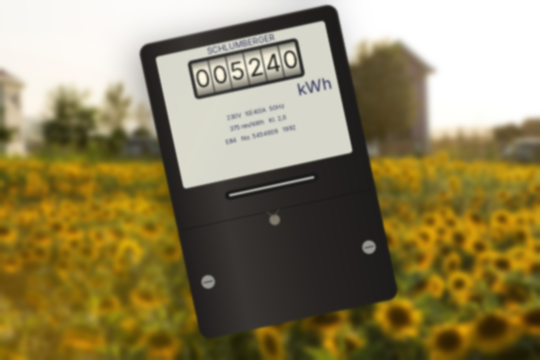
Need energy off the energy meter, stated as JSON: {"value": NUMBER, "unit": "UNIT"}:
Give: {"value": 5240, "unit": "kWh"}
